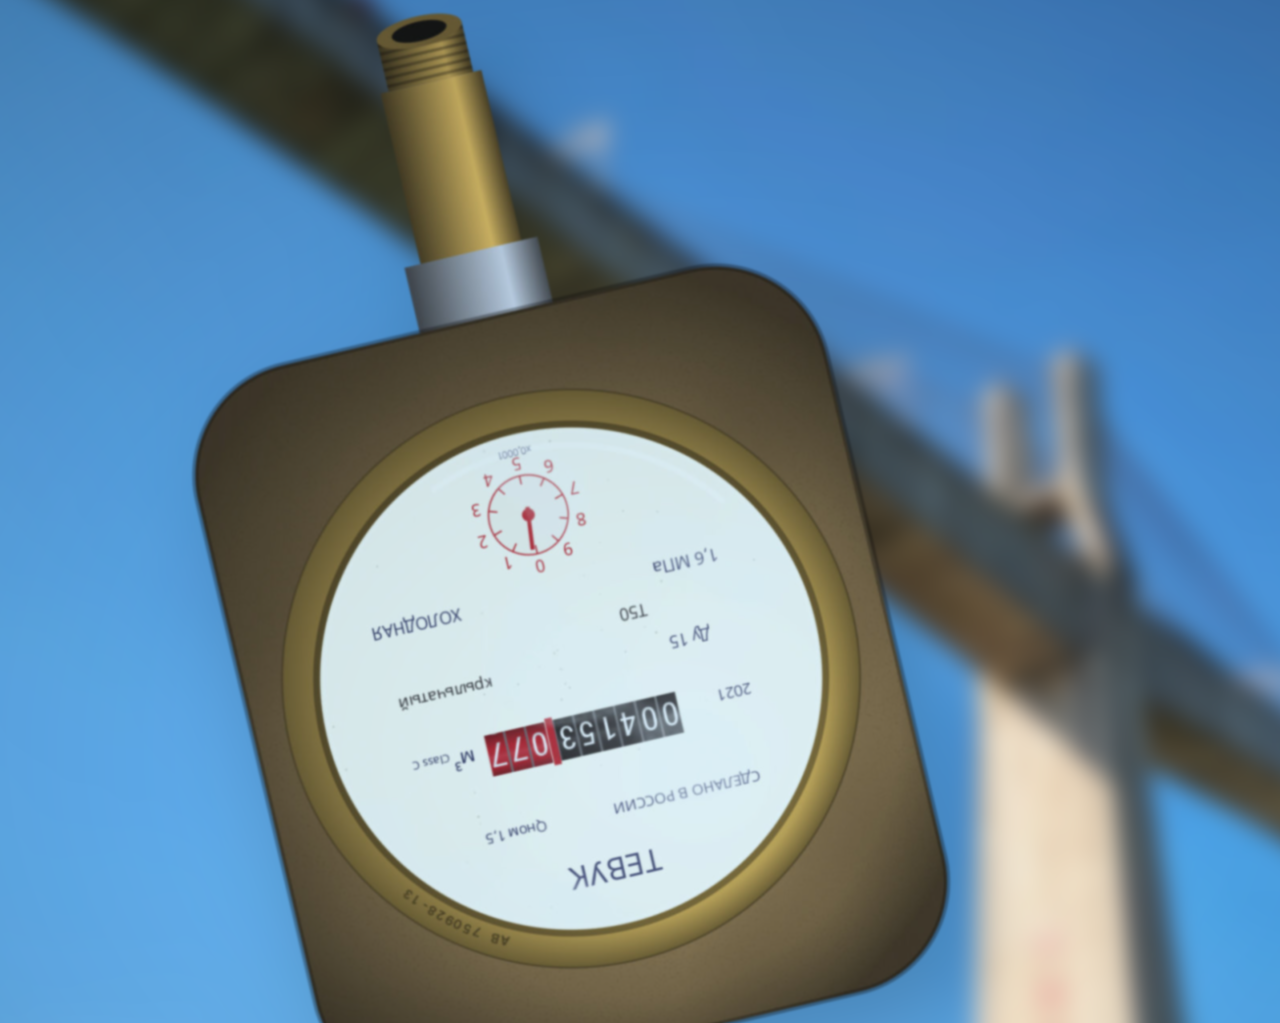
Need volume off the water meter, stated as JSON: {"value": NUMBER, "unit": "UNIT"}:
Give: {"value": 4153.0770, "unit": "m³"}
